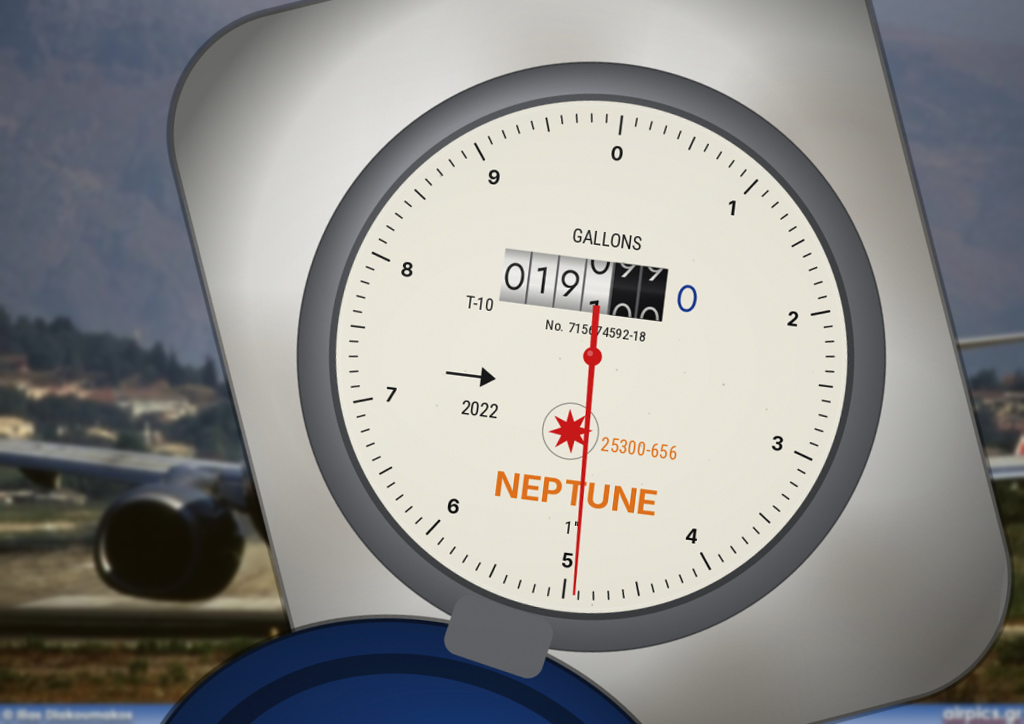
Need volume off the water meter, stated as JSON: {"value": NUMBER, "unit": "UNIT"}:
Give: {"value": 190994.9, "unit": "gal"}
